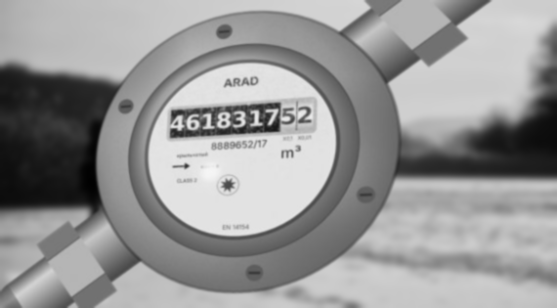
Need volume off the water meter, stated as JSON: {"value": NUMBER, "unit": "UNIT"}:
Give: {"value": 4618317.52, "unit": "m³"}
